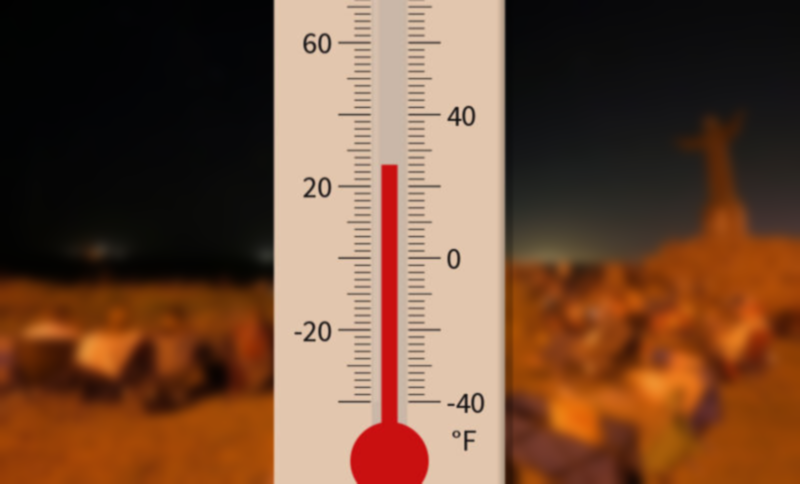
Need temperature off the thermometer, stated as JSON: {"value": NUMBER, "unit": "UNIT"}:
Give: {"value": 26, "unit": "°F"}
